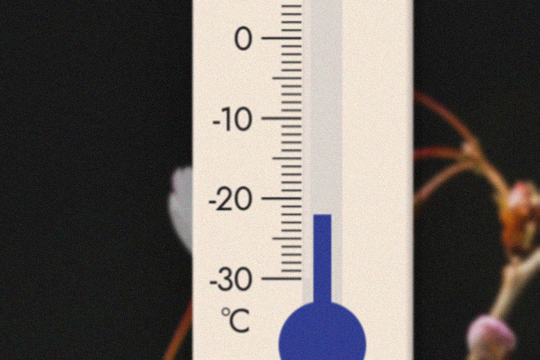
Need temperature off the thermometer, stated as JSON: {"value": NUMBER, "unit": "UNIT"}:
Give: {"value": -22, "unit": "°C"}
